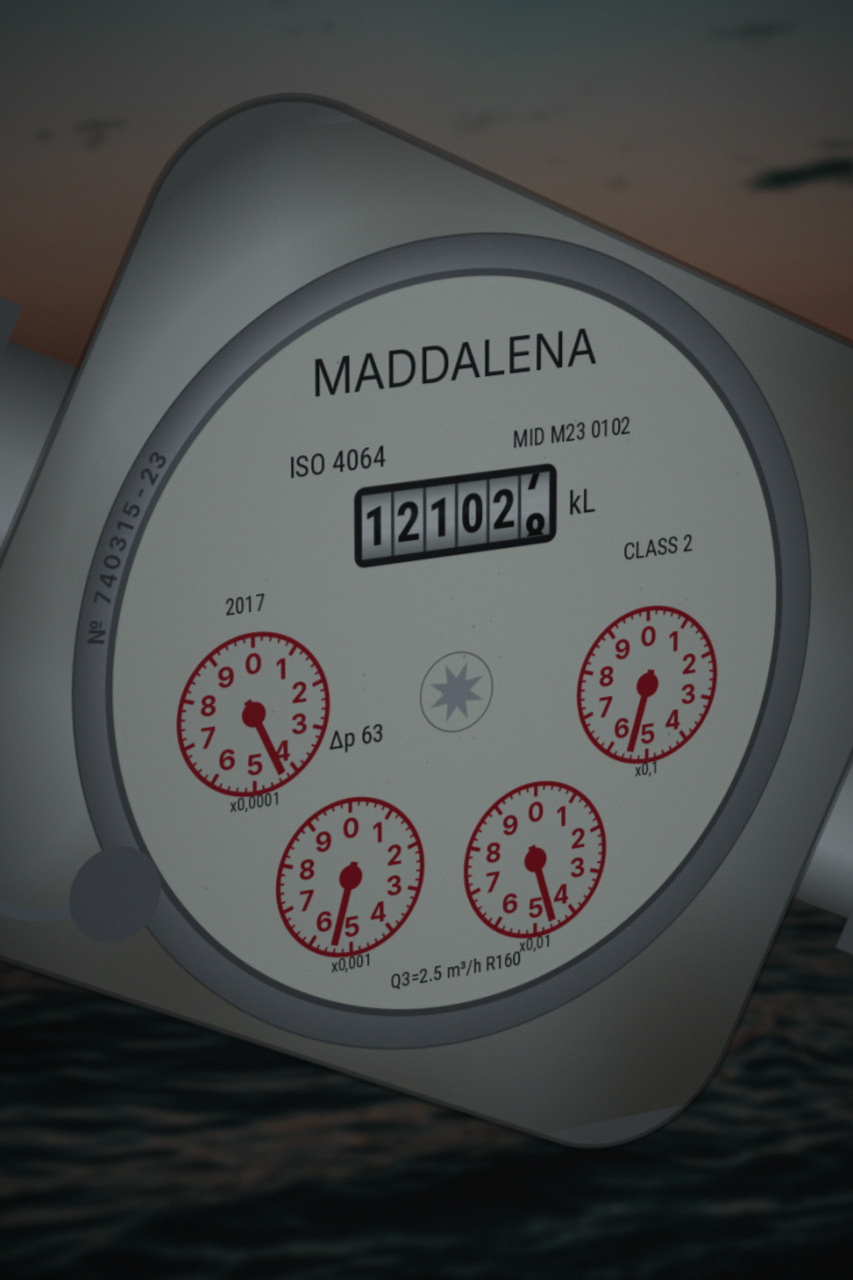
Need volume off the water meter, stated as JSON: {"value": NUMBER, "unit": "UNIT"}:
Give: {"value": 121027.5454, "unit": "kL"}
